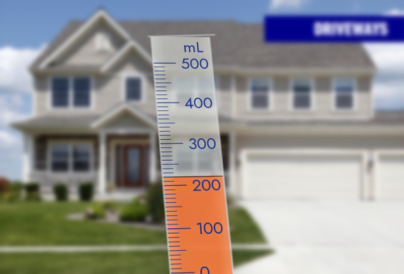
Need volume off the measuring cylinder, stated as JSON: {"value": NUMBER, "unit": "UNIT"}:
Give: {"value": 220, "unit": "mL"}
